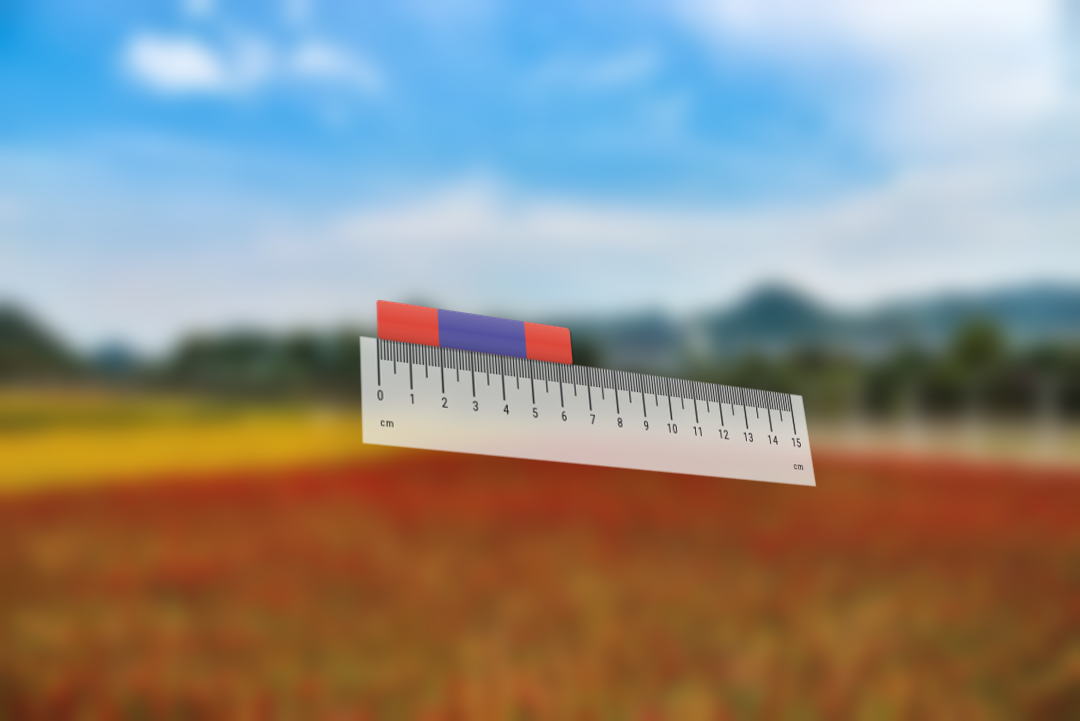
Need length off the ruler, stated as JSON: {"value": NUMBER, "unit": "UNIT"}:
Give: {"value": 6.5, "unit": "cm"}
